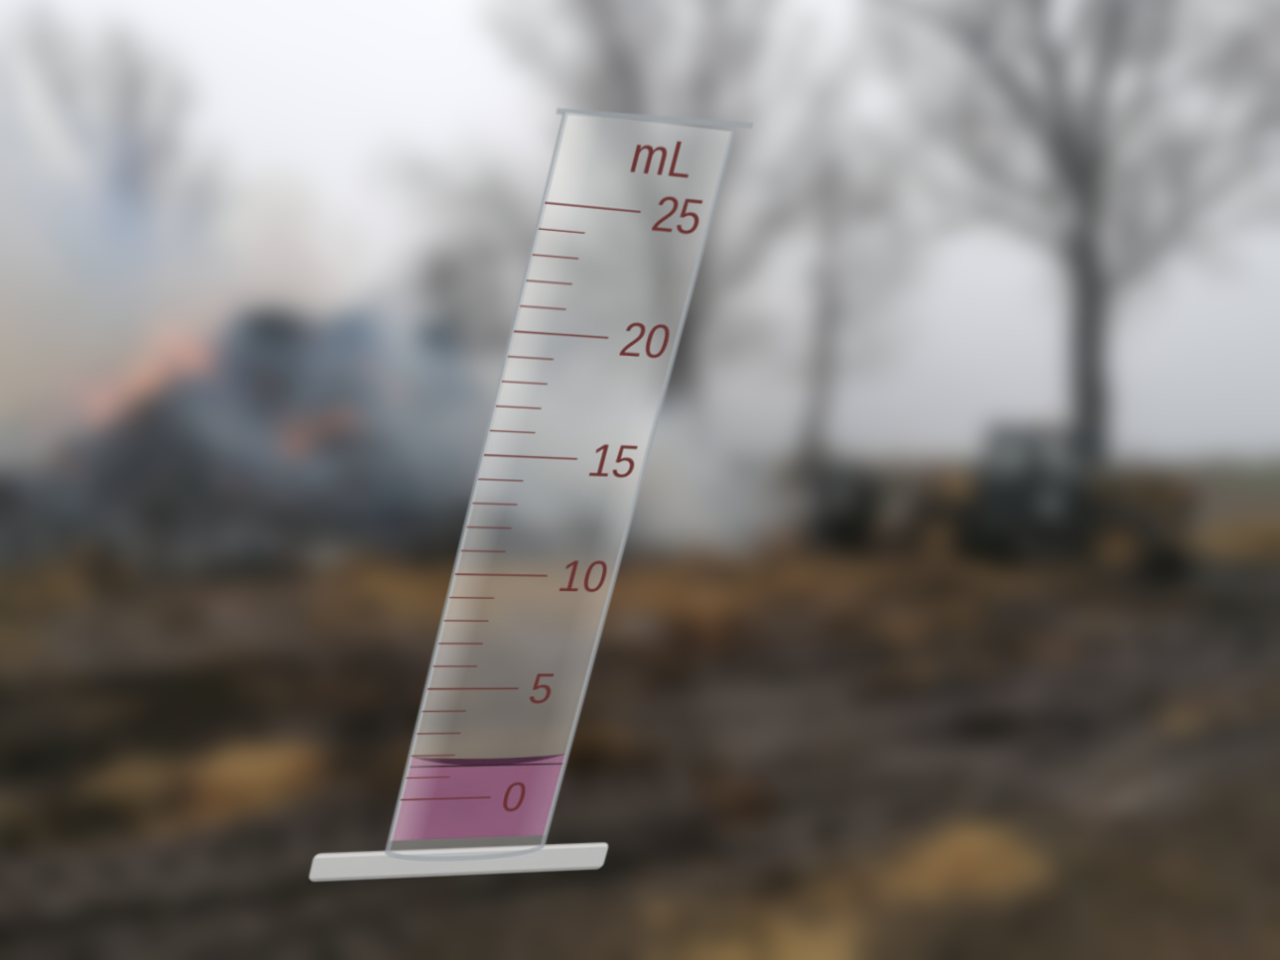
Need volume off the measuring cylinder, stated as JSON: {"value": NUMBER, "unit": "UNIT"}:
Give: {"value": 1.5, "unit": "mL"}
